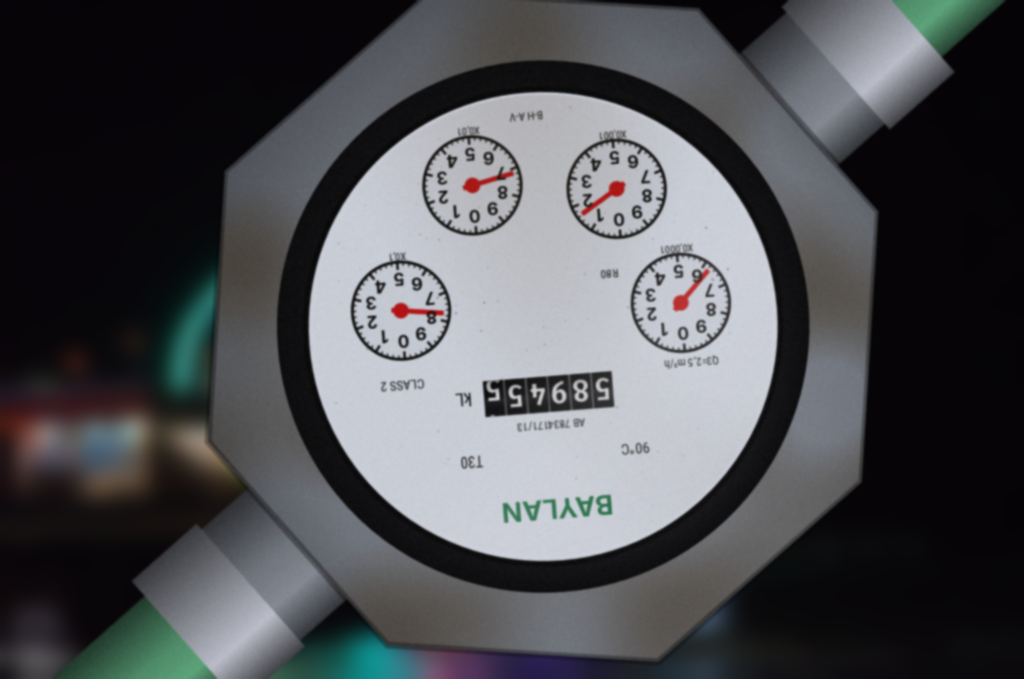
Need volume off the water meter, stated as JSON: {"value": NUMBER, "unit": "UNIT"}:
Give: {"value": 589454.7716, "unit": "kL"}
